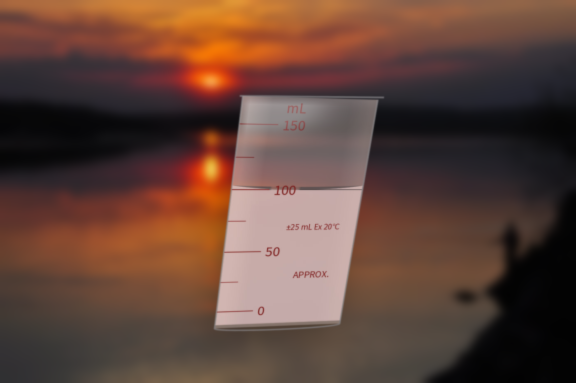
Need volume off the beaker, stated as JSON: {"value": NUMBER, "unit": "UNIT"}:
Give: {"value": 100, "unit": "mL"}
